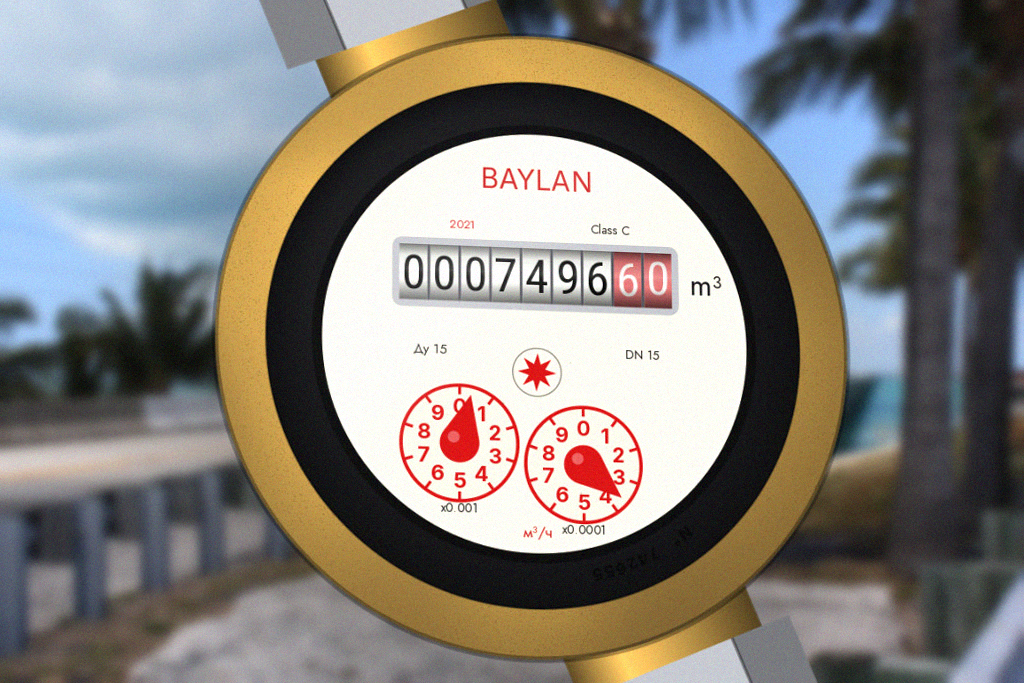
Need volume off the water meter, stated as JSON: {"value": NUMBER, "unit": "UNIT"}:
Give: {"value": 7496.6003, "unit": "m³"}
